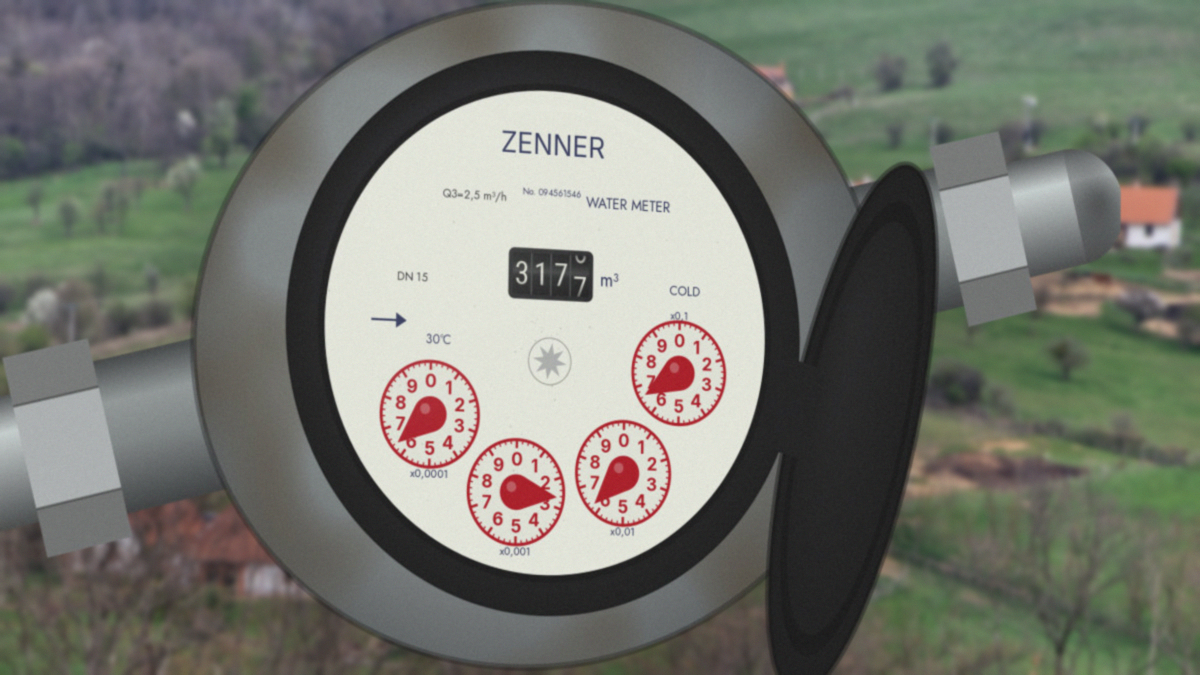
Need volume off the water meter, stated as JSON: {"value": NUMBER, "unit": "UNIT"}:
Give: {"value": 3176.6626, "unit": "m³"}
